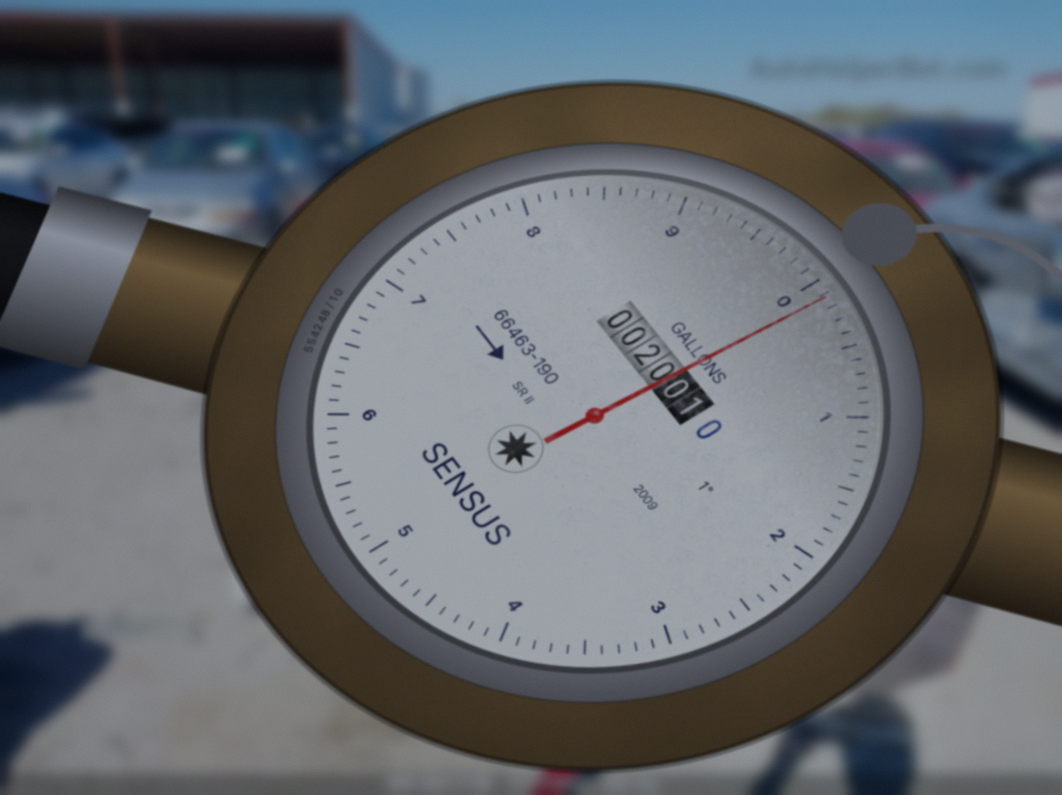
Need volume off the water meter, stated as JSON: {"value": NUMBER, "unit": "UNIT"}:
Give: {"value": 20010.1, "unit": "gal"}
